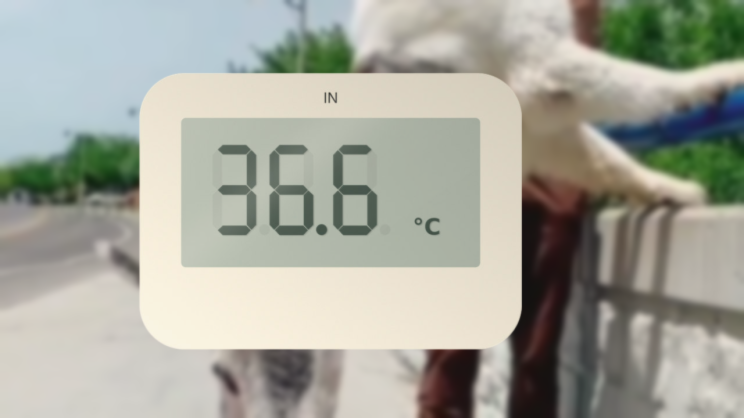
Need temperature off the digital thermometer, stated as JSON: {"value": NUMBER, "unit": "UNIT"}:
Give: {"value": 36.6, "unit": "°C"}
